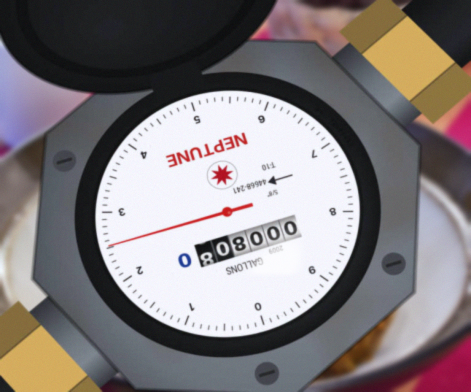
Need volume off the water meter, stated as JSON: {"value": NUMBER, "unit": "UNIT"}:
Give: {"value": 8082.5, "unit": "gal"}
